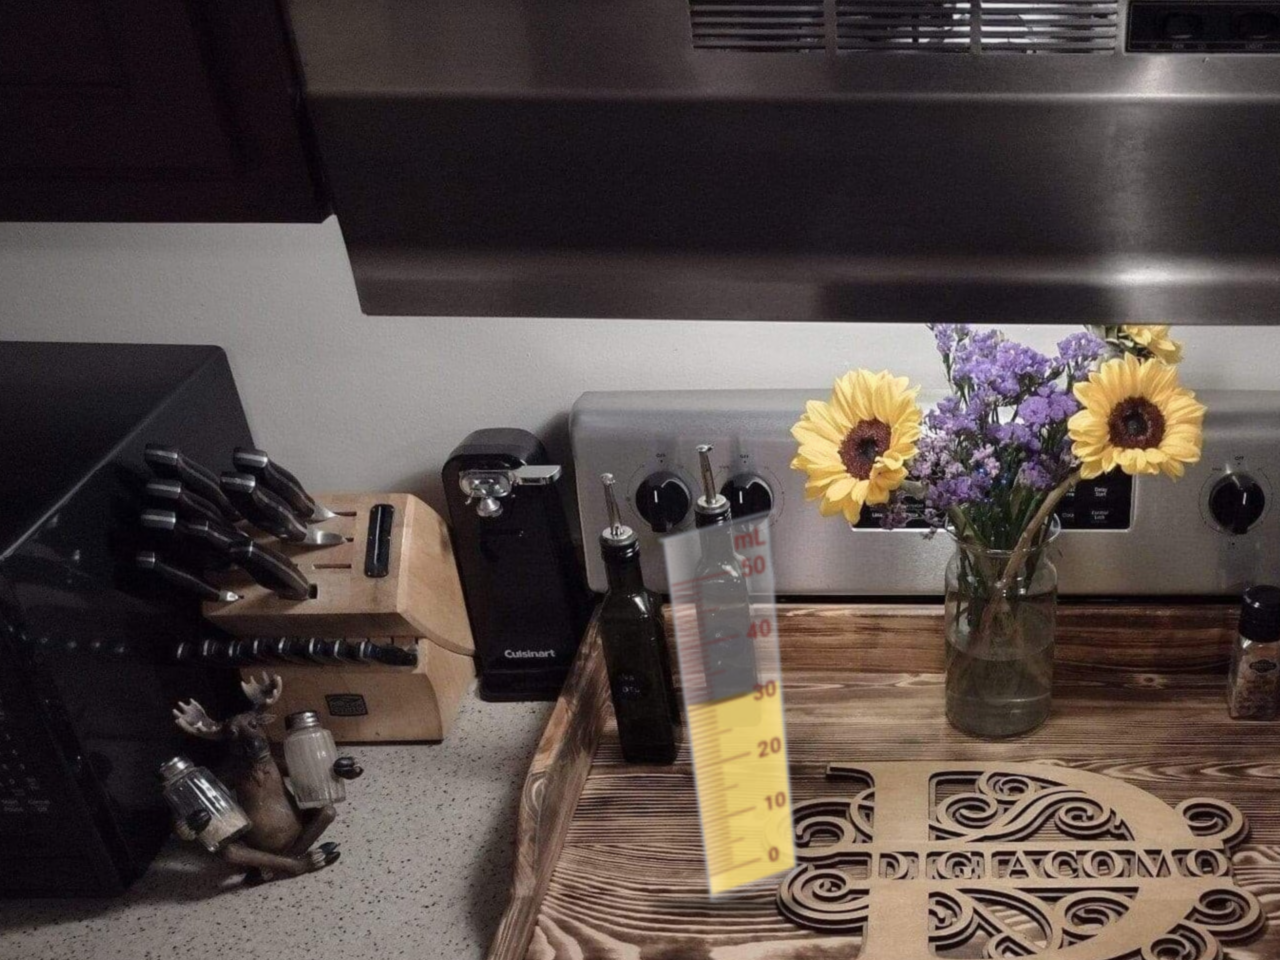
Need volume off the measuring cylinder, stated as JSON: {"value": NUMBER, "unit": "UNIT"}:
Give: {"value": 30, "unit": "mL"}
